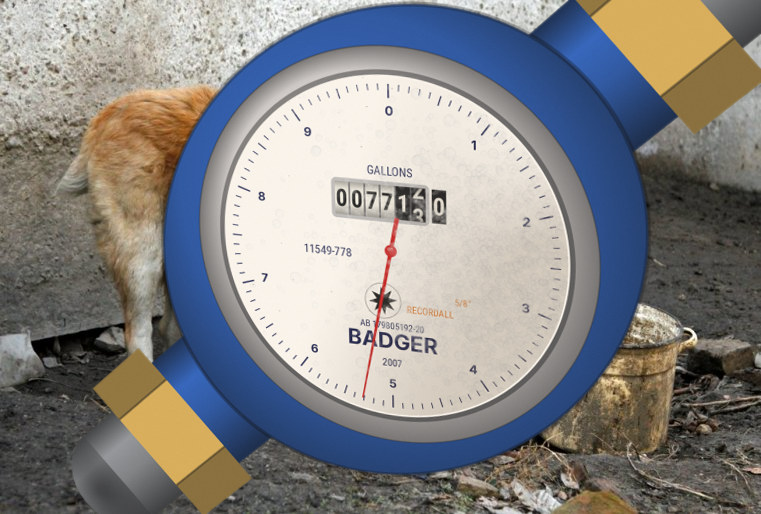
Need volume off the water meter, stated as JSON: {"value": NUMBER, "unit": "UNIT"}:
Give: {"value": 77125.3, "unit": "gal"}
